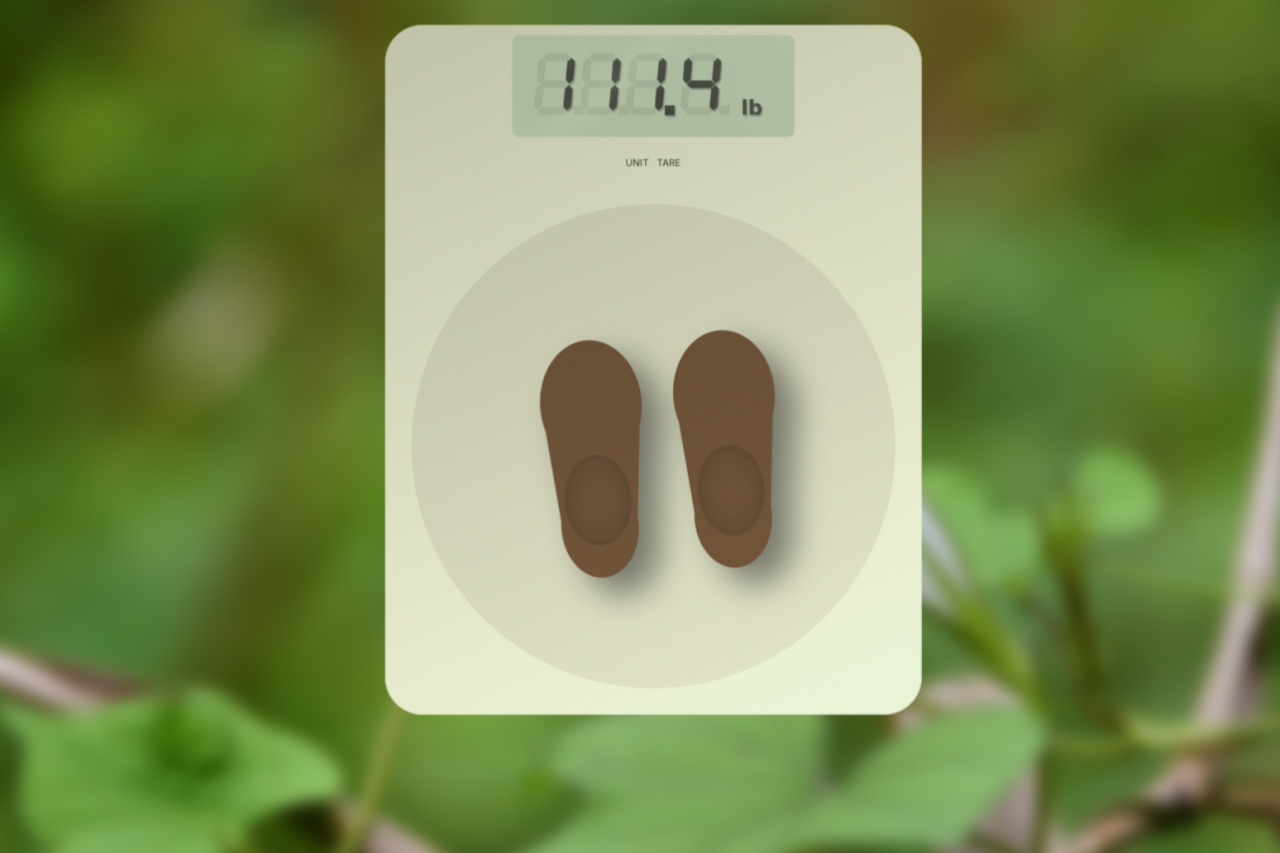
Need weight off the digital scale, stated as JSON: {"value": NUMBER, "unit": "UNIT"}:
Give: {"value": 111.4, "unit": "lb"}
